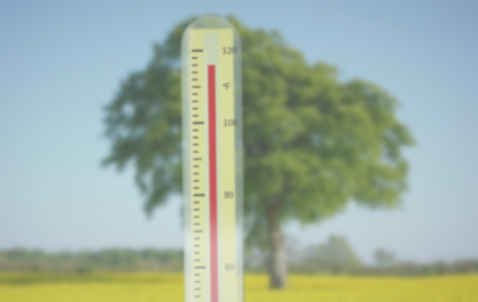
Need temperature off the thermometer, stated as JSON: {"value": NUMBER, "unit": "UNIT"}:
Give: {"value": 116, "unit": "°F"}
